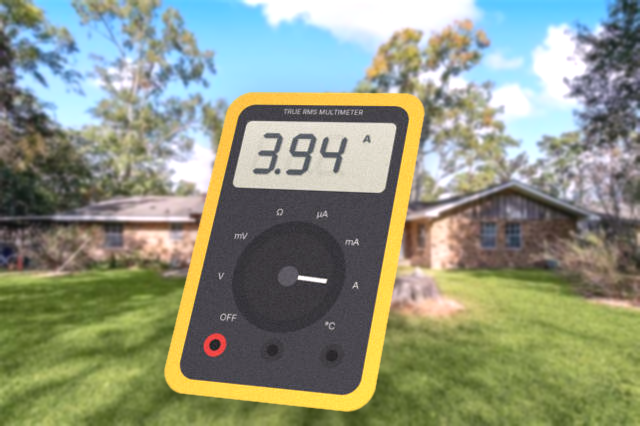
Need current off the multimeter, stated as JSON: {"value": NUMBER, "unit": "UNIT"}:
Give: {"value": 3.94, "unit": "A"}
